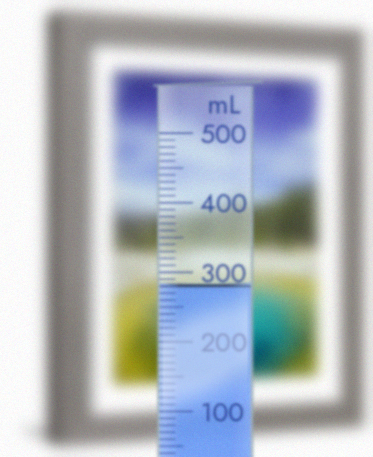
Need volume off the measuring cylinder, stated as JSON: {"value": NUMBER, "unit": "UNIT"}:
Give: {"value": 280, "unit": "mL"}
